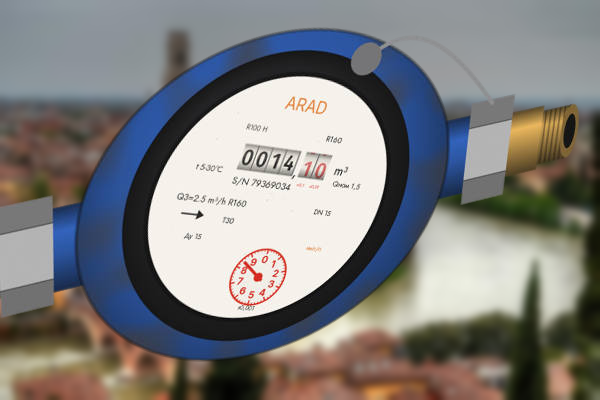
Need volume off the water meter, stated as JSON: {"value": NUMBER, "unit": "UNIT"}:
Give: {"value": 14.098, "unit": "m³"}
